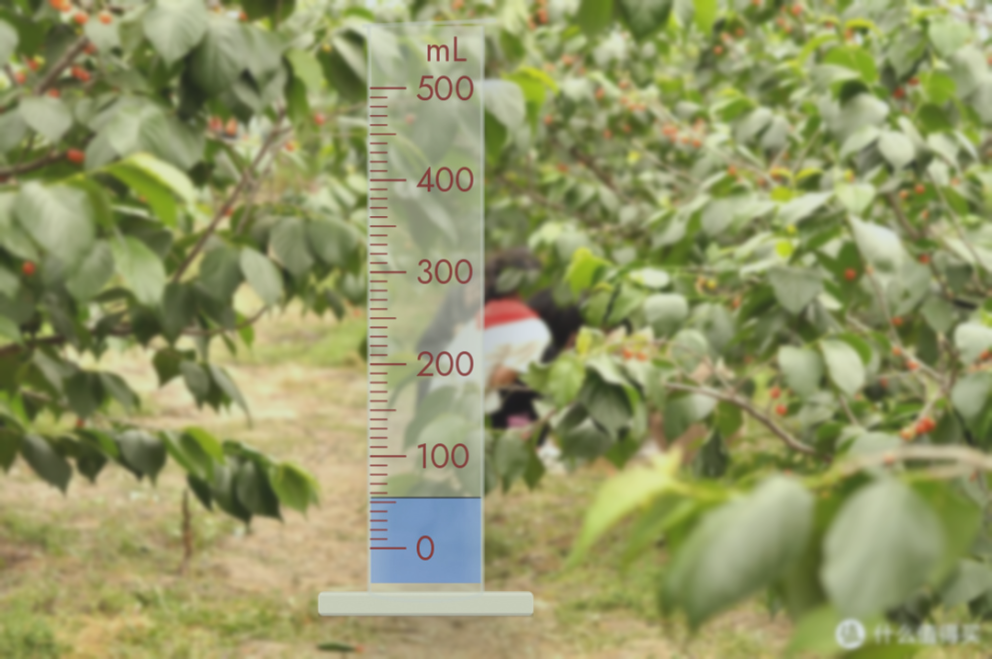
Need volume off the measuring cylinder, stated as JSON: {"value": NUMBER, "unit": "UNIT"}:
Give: {"value": 55, "unit": "mL"}
